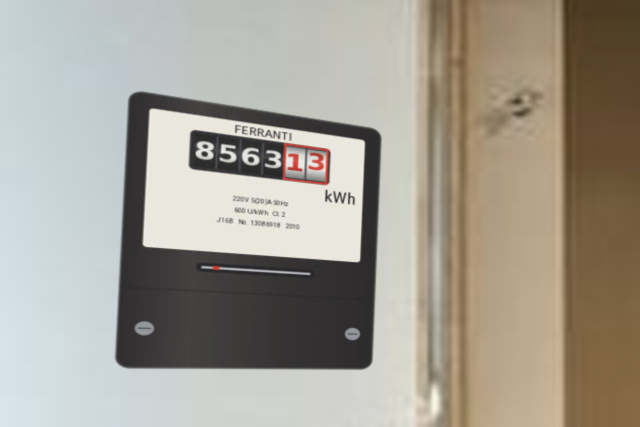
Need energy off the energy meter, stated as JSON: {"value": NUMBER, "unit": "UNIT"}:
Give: {"value": 8563.13, "unit": "kWh"}
